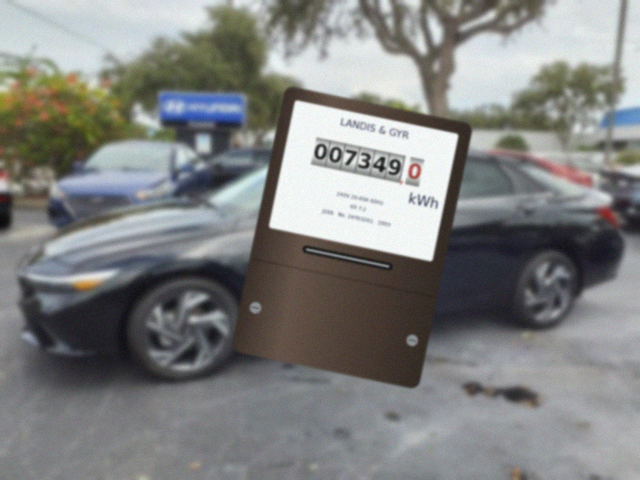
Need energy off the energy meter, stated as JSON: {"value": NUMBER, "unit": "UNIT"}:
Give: {"value": 7349.0, "unit": "kWh"}
